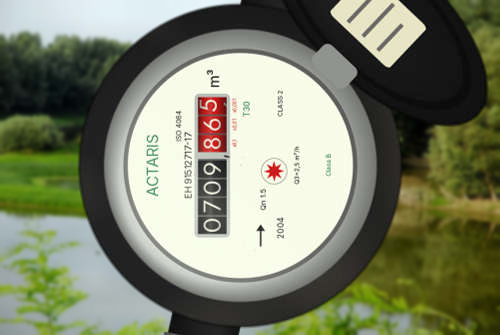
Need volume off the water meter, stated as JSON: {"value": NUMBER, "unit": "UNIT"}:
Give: {"value": 709.865, "unit": "m³"}
